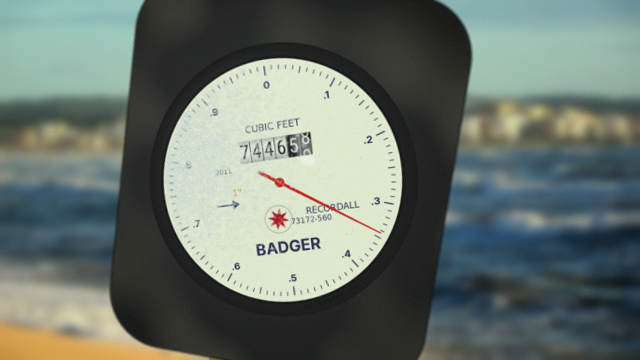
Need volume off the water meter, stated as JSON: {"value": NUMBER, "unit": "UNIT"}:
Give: {"value": 744658.34, "unit": "ft³"}
